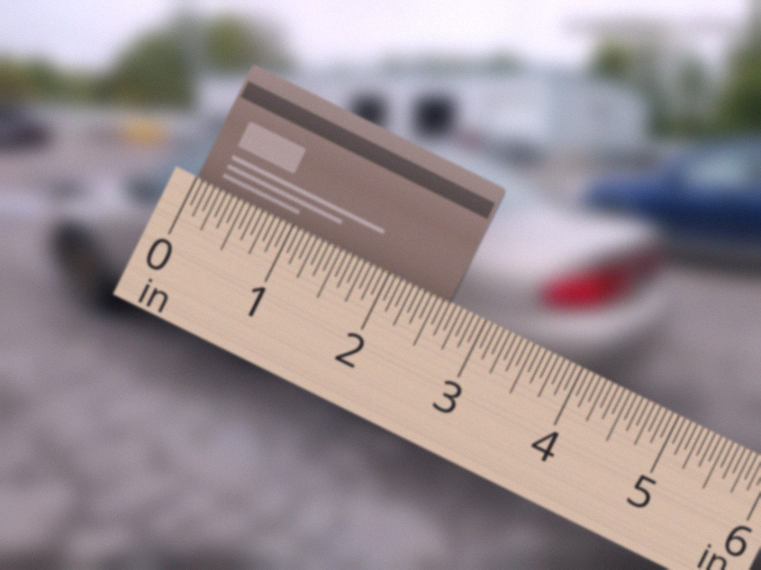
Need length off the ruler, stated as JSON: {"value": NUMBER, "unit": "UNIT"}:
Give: {"value": 2.625, "unit": "in"}
